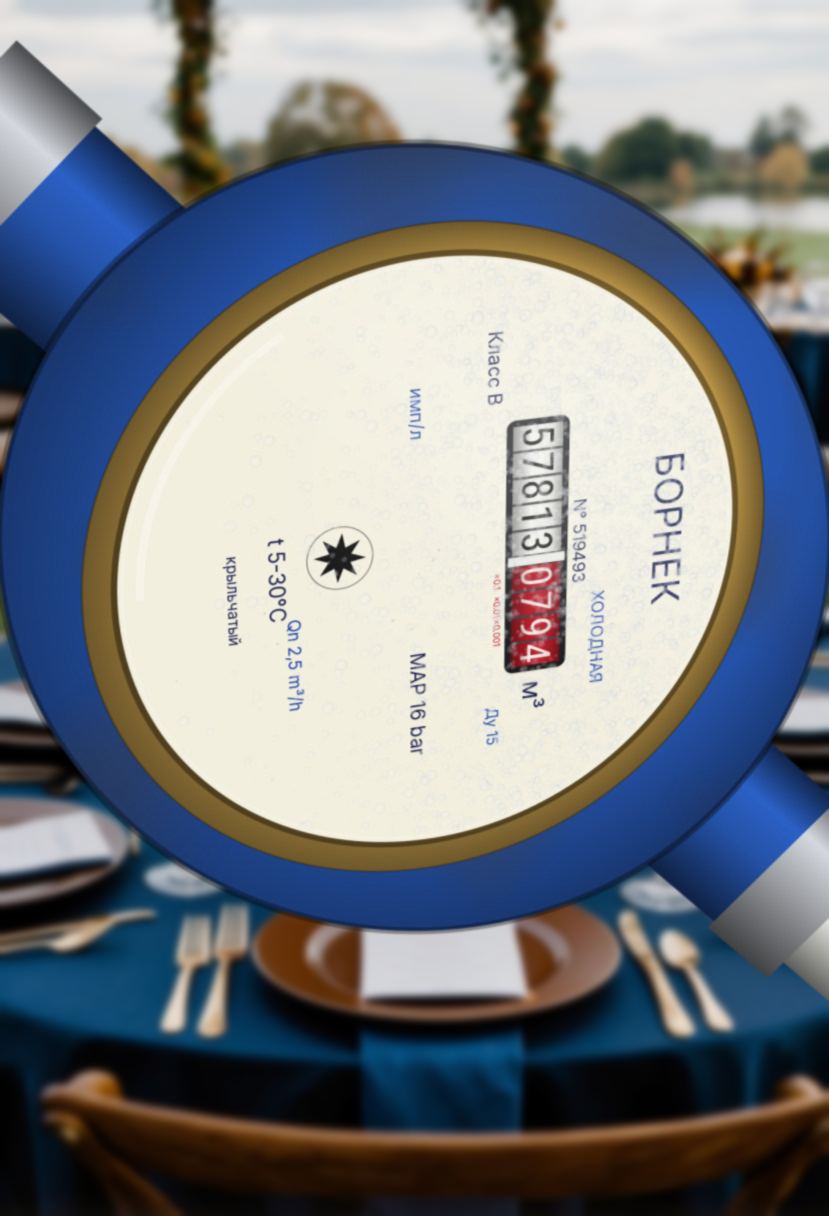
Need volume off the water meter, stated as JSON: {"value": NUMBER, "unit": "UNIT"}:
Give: {"value": 57813.0794, "unit": "m³"}
